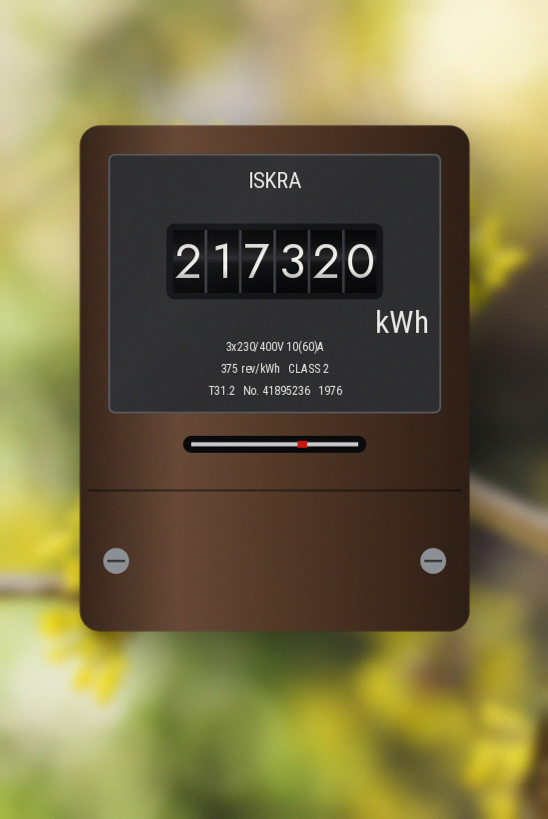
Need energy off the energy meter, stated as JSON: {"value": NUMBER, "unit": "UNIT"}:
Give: {"value": 217320, "unit": "kWh"}
